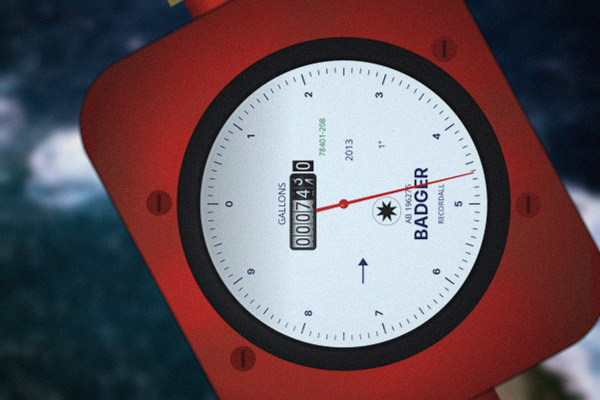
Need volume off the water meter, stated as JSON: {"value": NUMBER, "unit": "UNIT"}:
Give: {"value": 7434.6, "unit": "gal"}
